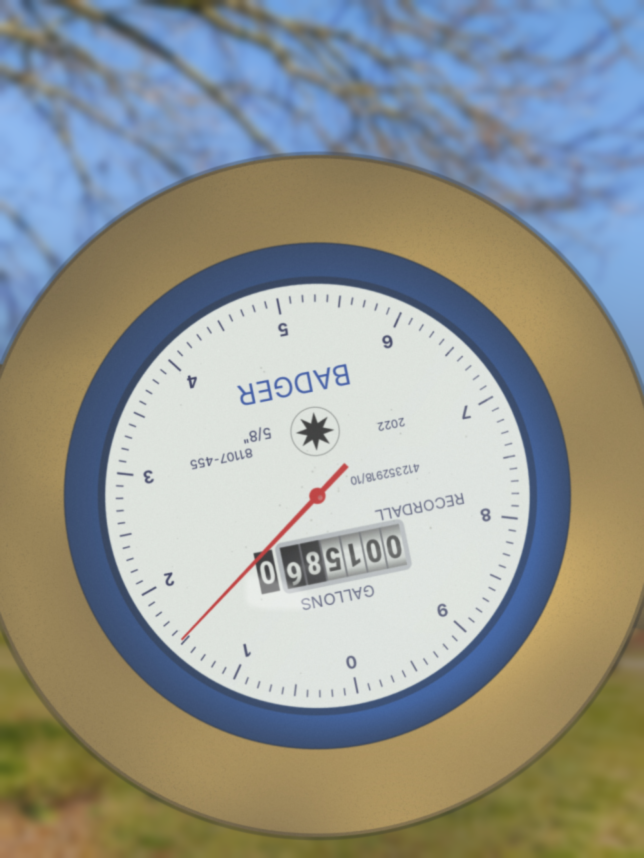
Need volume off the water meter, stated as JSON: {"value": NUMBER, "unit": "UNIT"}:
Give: {"value": 15861.5, "unit": "gal"}
